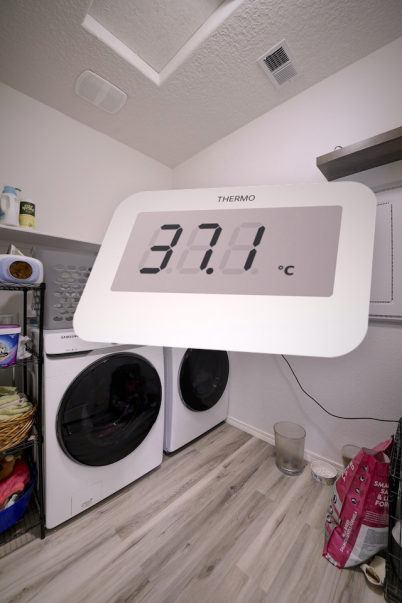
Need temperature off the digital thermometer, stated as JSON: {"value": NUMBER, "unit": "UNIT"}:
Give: {"value": 37.1, "unit": "°C"}
